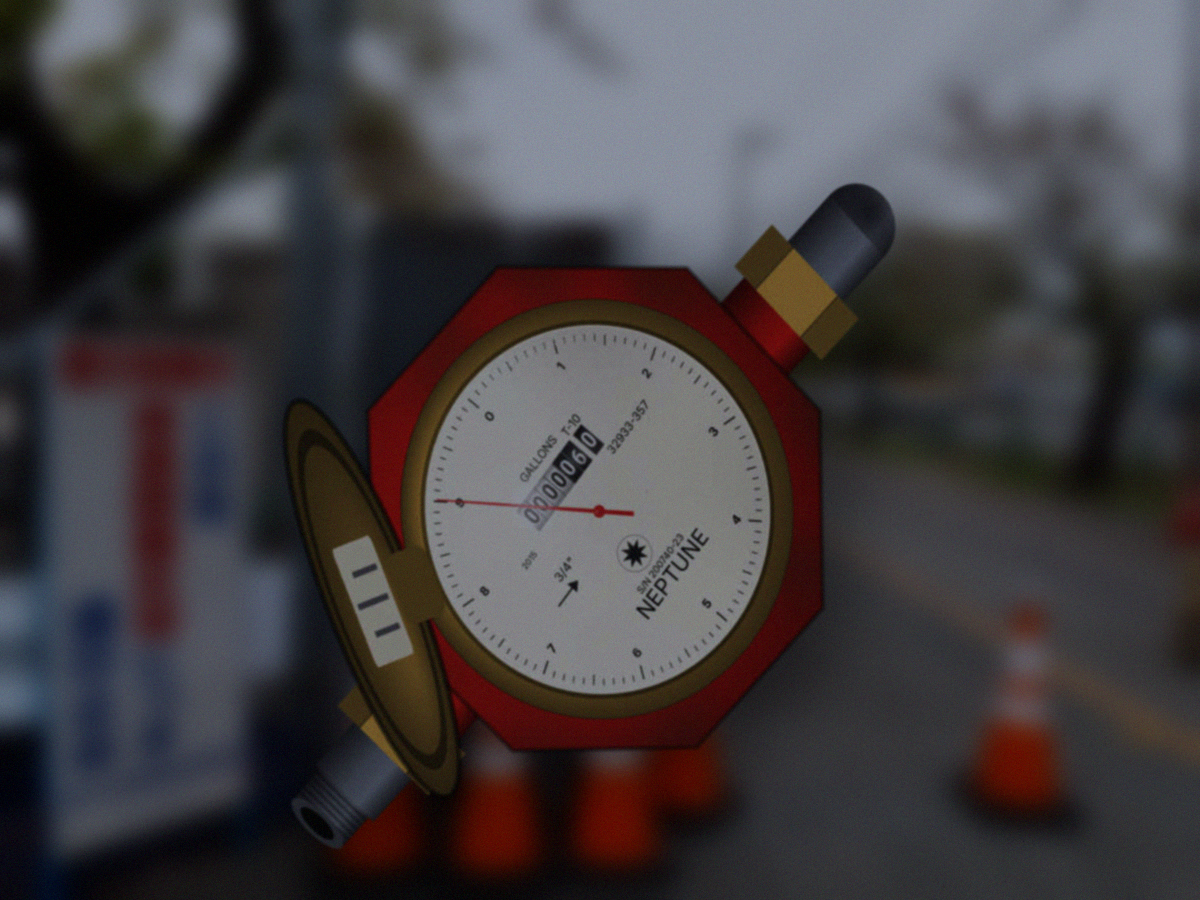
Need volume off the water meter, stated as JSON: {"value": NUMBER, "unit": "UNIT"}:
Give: {"value": 59.0, "unit": "gal"}
